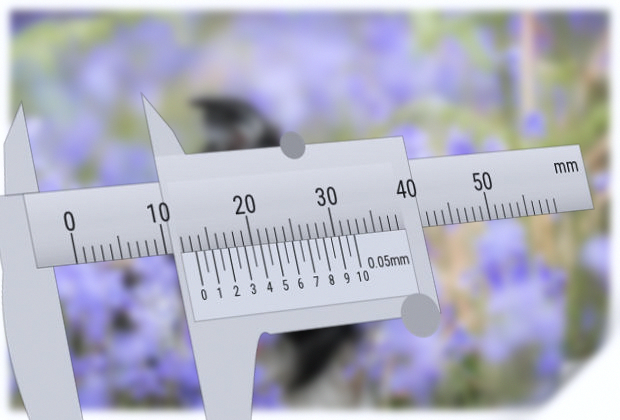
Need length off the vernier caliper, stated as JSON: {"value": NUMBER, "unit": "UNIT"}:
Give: {"value": 13.4, "unit": "mm"}
